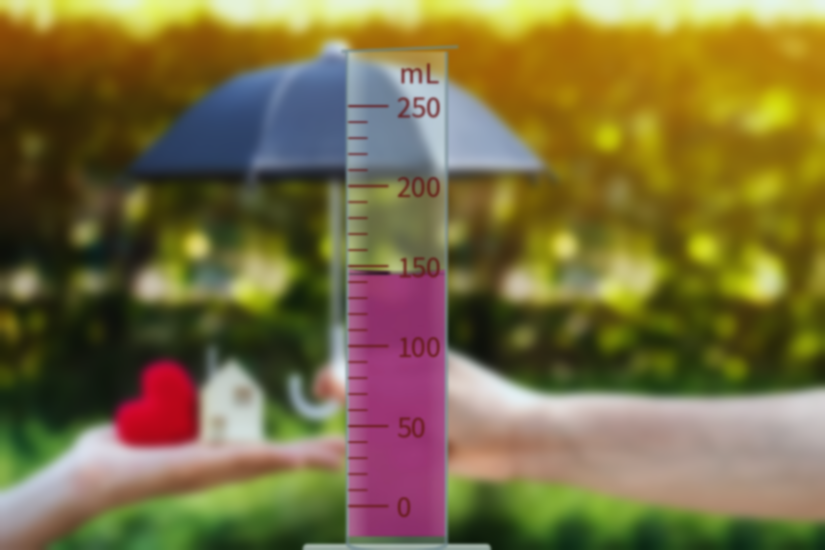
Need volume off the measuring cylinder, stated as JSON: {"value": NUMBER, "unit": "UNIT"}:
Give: {"value": 145, "unit": "mL"}
